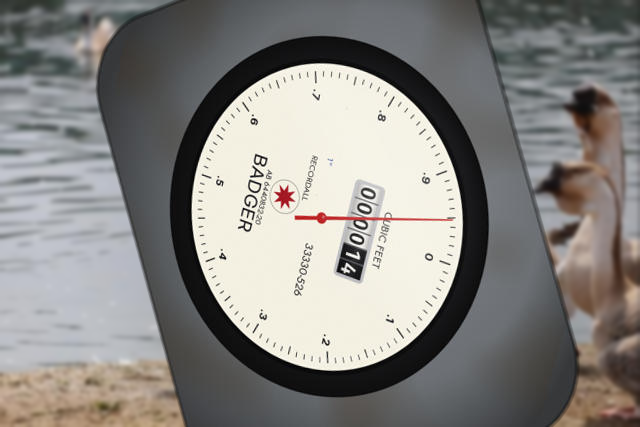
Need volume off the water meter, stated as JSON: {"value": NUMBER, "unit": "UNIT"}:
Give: {"value": 13.95, "unit": "ft³"}
